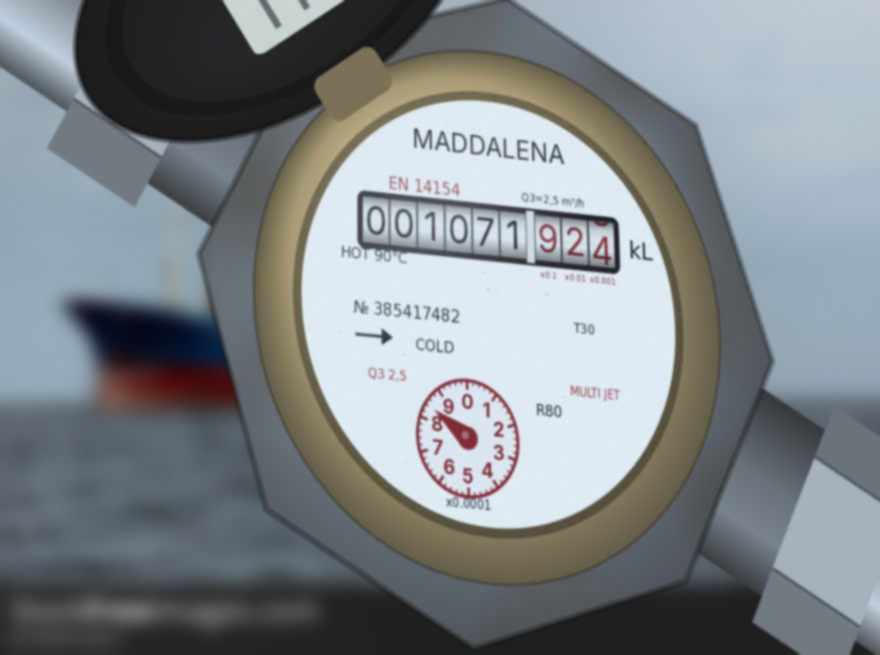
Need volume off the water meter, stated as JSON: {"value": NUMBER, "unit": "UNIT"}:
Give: {"value": 1071.9238, "unit": "kL"}
